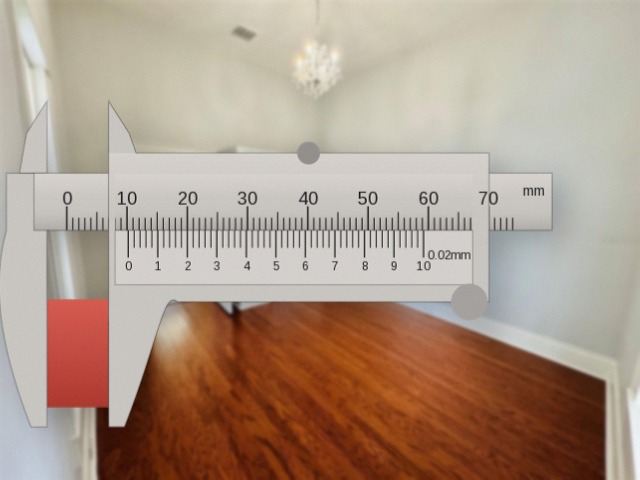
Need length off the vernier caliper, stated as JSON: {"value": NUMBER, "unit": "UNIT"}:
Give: {"value": 10.2, "unit": "mm"}
